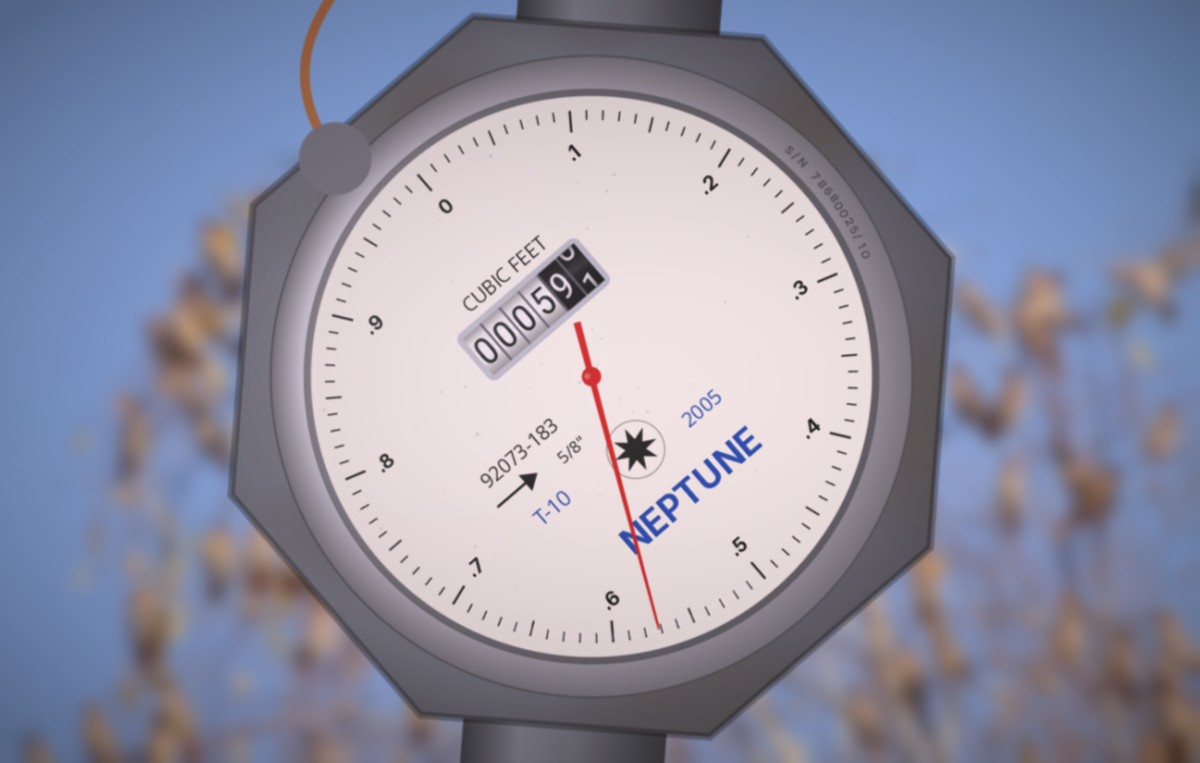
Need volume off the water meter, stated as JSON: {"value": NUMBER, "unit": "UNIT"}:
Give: {"value": 590.57, "unit": "ft³"}
